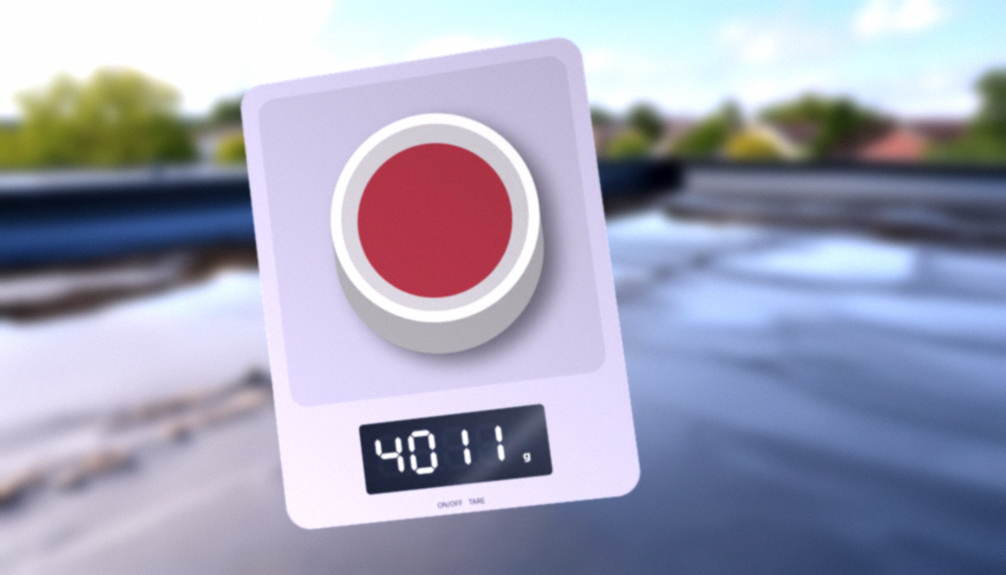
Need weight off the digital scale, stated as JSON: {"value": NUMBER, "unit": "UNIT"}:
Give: {"value": 4011, "unit": "g"}
